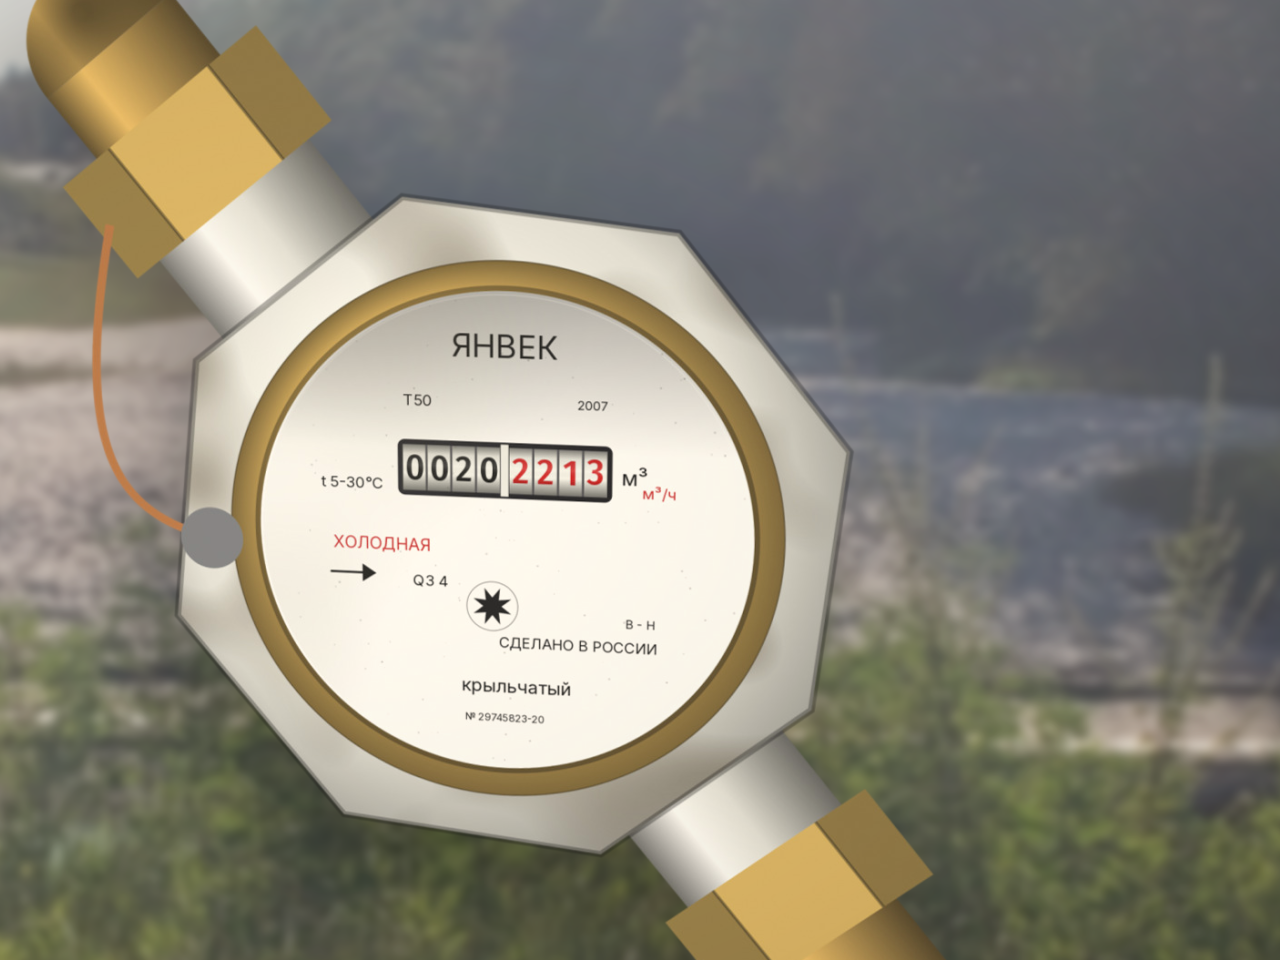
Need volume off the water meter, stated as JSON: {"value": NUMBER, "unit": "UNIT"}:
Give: {"value": 20.2213, "unit": "m³"}
